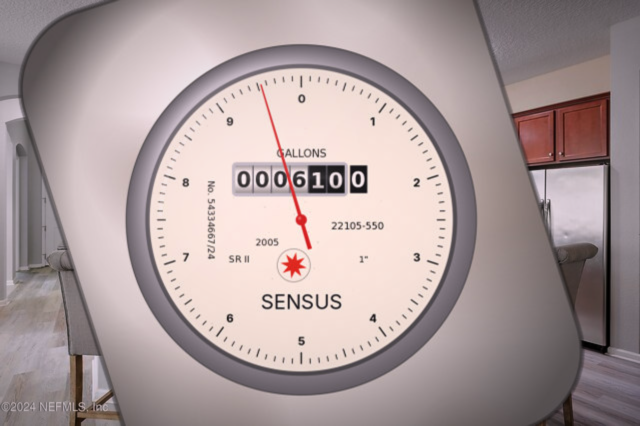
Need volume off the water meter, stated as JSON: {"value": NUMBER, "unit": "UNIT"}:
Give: {"value": 6099.5, "unit": "gal"}
